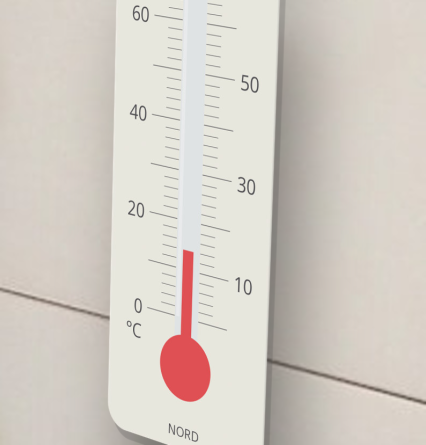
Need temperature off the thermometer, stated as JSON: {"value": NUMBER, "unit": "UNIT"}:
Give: {"value": 14, "unit": "°C"}
